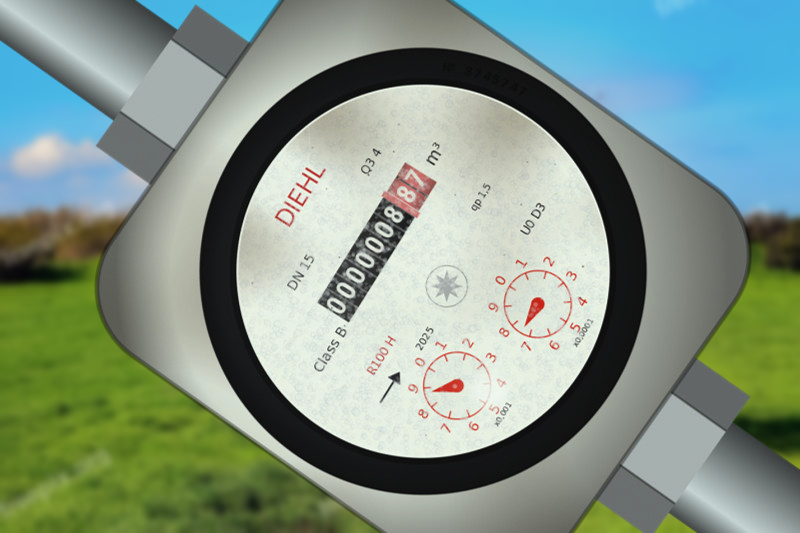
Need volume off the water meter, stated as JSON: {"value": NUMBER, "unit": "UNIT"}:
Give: {"value": 8.8787, "unit": "m³"}
